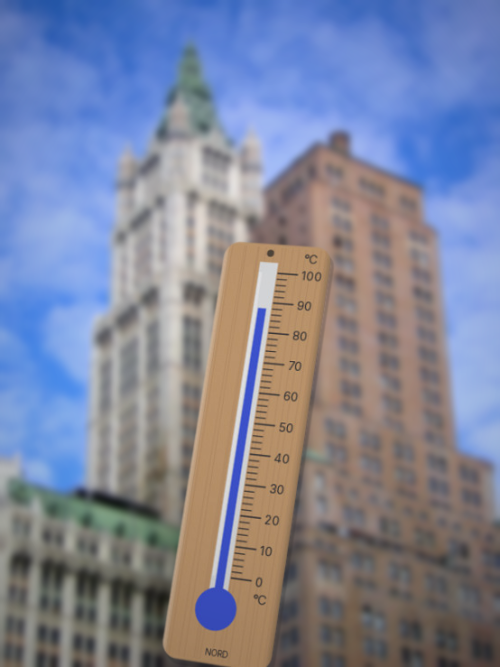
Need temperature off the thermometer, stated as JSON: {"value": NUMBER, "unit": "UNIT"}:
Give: {"value": 88, "unit": "°C"}
